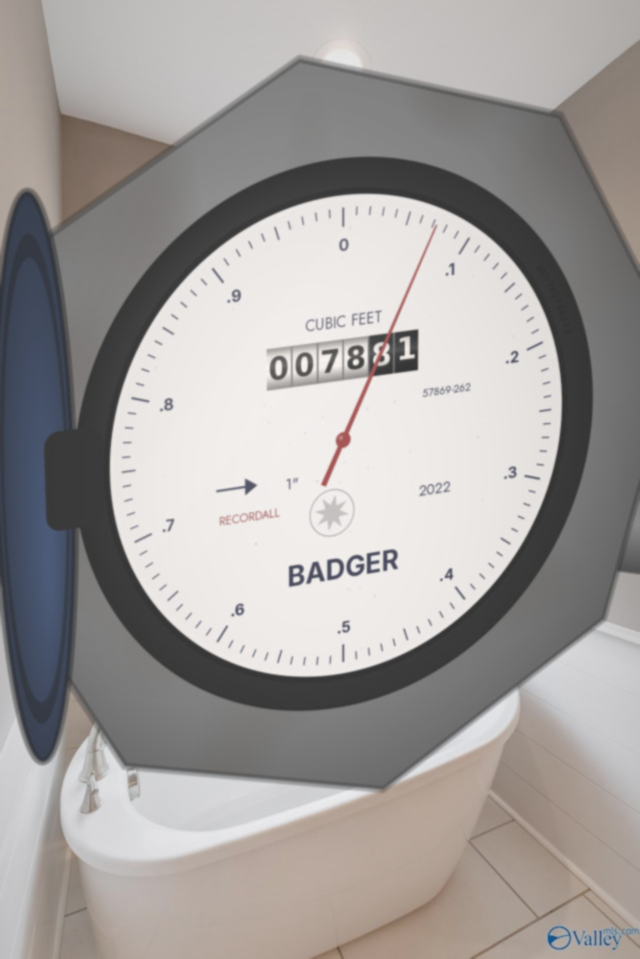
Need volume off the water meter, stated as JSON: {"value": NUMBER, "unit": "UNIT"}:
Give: {"value": 7881.07, "unit": "ft³"}
